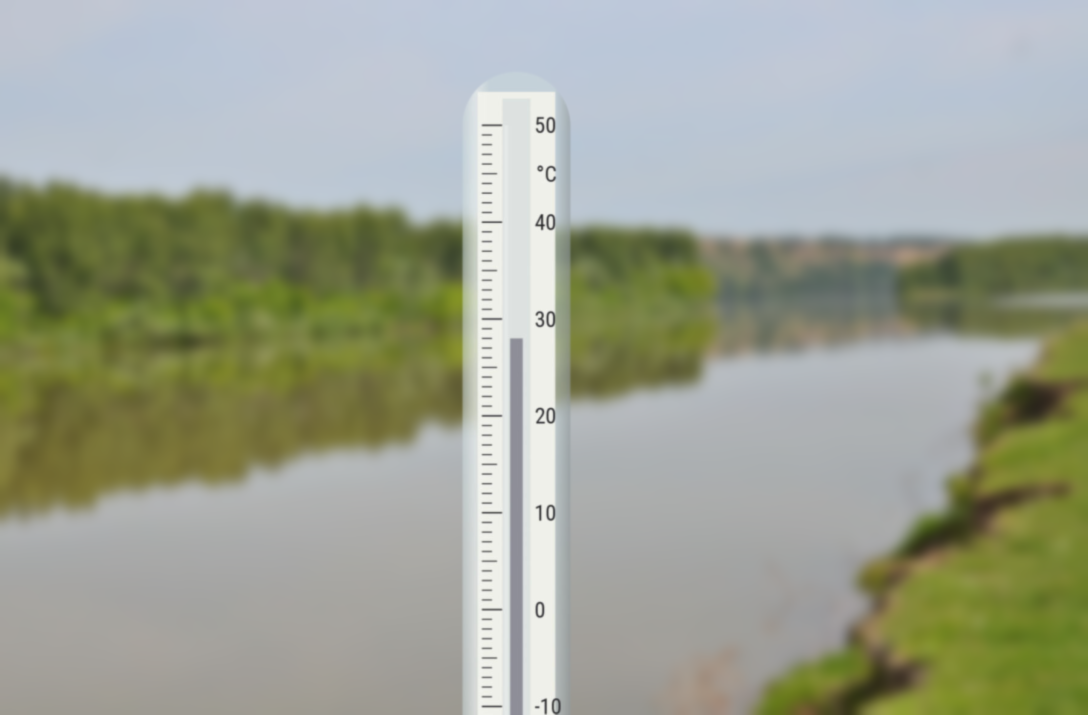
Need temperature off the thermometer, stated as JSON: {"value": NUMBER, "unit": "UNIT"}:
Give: {"value": 28, "unit": "°C"}
